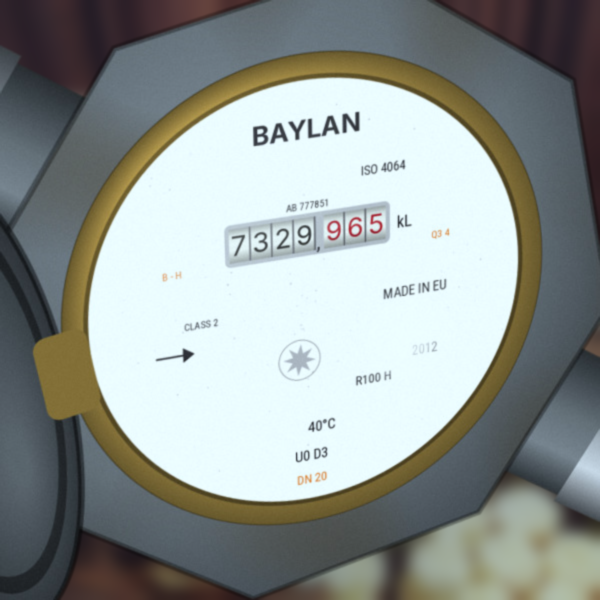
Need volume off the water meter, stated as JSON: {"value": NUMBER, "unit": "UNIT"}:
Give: {"value": 7329.965, "unit": "kL"}
